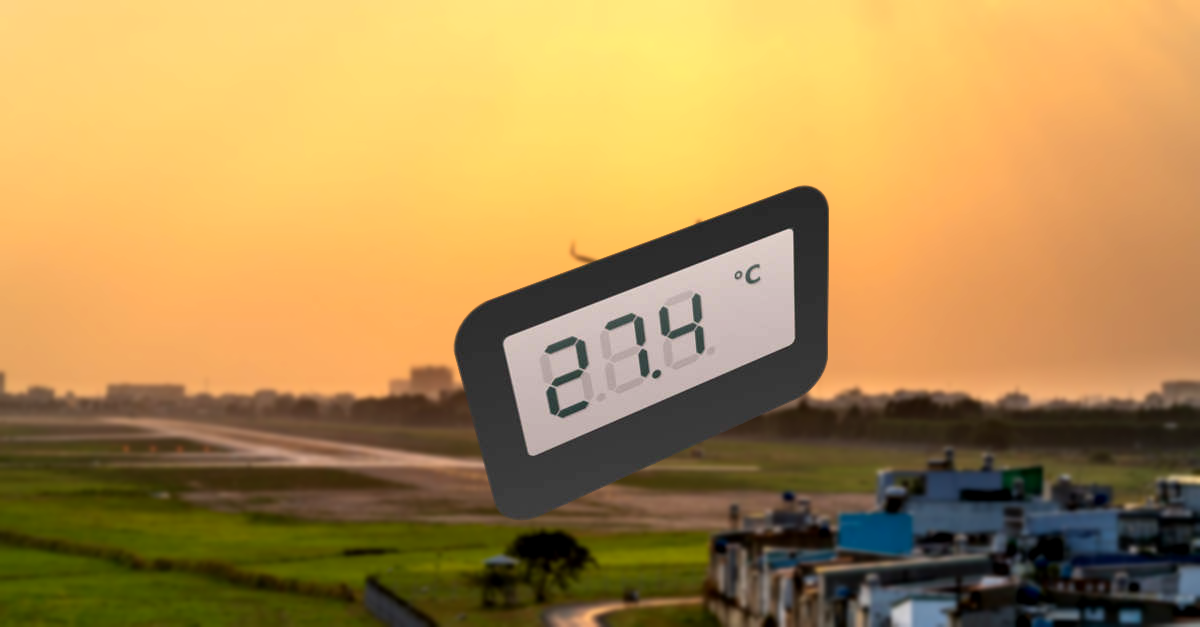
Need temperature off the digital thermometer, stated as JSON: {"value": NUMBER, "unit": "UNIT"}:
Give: {"value": 27.4, "unit": "°C"}
